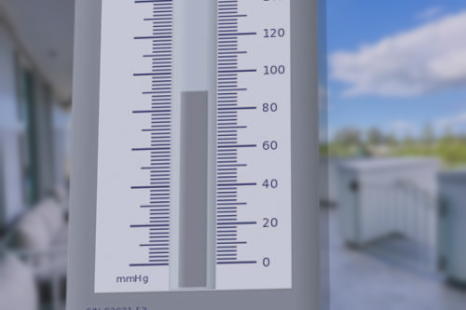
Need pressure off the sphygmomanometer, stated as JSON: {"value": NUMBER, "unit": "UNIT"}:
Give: {"value": 90, "unit": "mmHg"}
